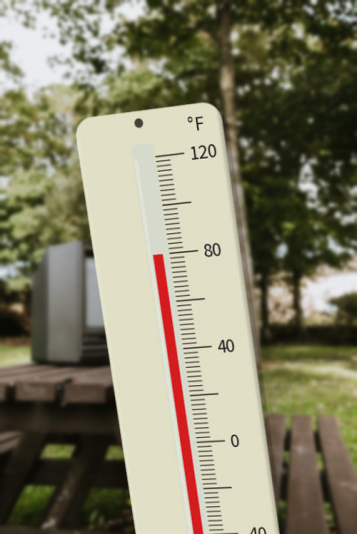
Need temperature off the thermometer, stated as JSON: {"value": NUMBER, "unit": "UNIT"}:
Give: {"value": 80, "unit": "°F"}
